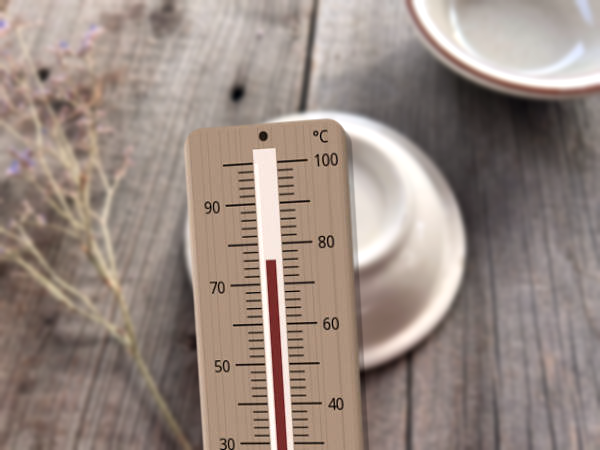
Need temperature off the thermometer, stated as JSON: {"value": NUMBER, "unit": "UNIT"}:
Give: {"value": 76, "unit": "°C"}
